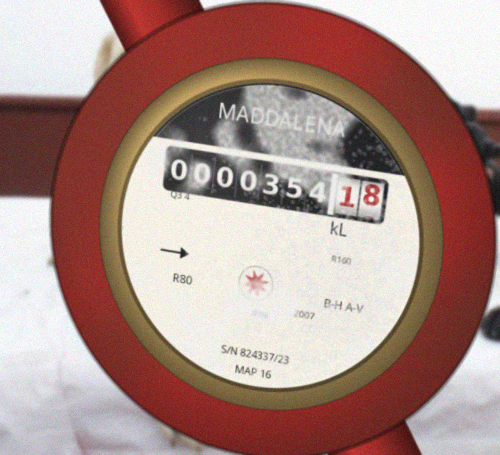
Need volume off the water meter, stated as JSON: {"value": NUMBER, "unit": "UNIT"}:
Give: {"value": 354.18, "unit": "kL"}
